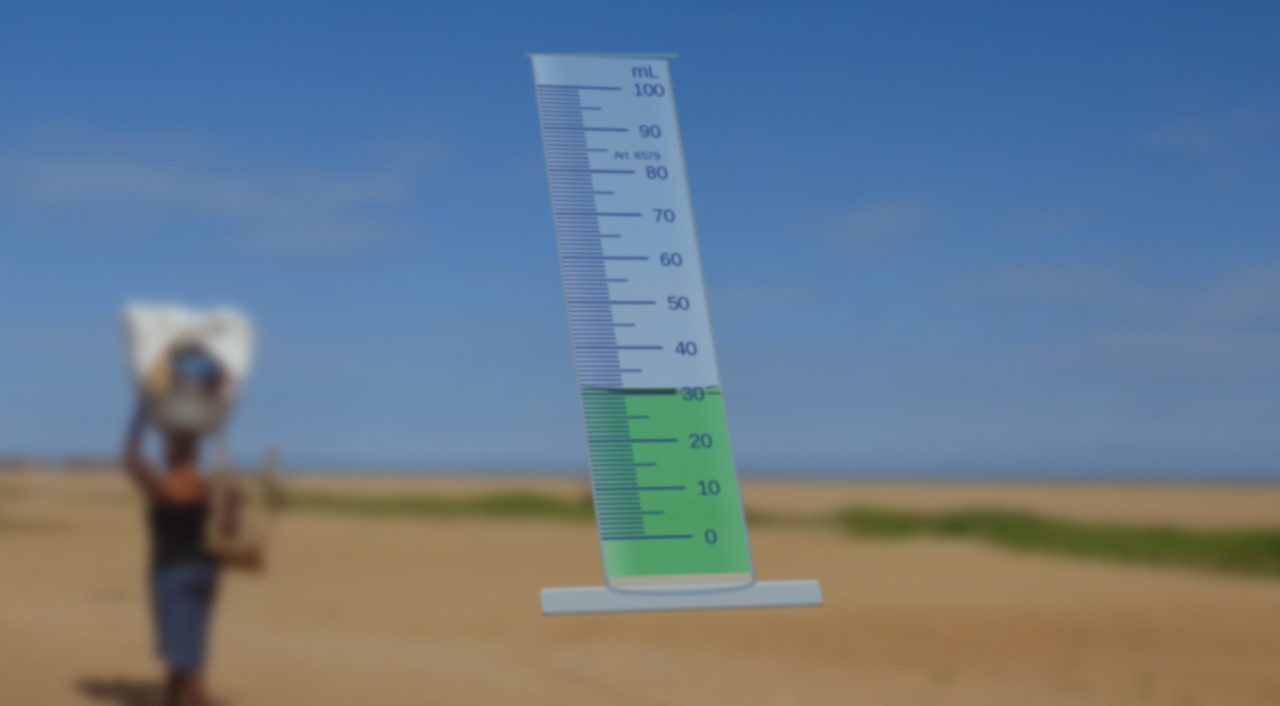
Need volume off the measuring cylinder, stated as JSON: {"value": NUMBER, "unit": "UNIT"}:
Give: {"value": 30, "unit": "mL"}
